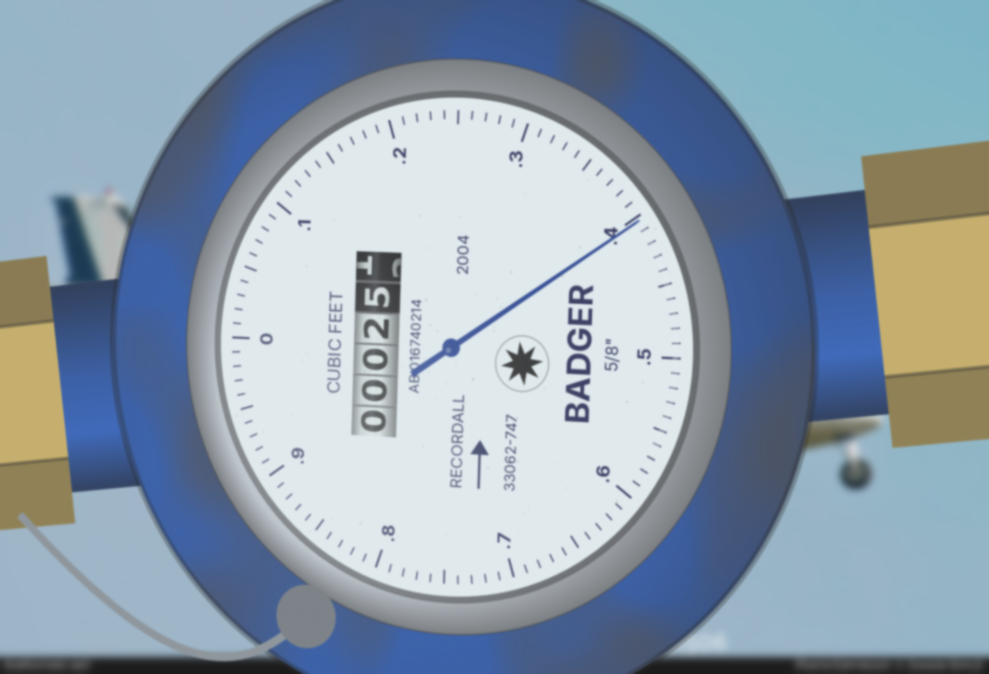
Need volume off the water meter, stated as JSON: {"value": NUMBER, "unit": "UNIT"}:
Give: {"value": 251.40, "unit": "ft³"}
